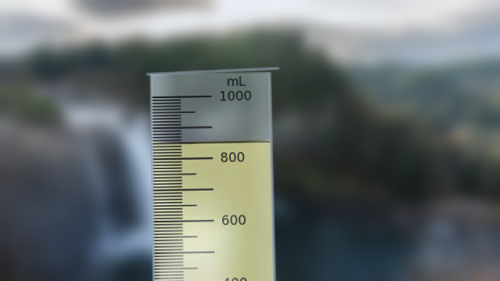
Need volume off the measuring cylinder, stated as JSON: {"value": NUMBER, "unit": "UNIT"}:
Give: {"value": 850, "unit": "mL"}
